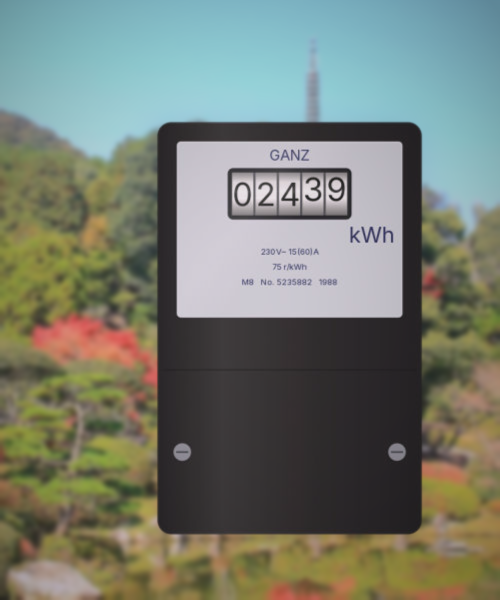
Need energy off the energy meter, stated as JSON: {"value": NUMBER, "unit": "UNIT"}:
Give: {"value": 2439, "unit": "kWh"}
